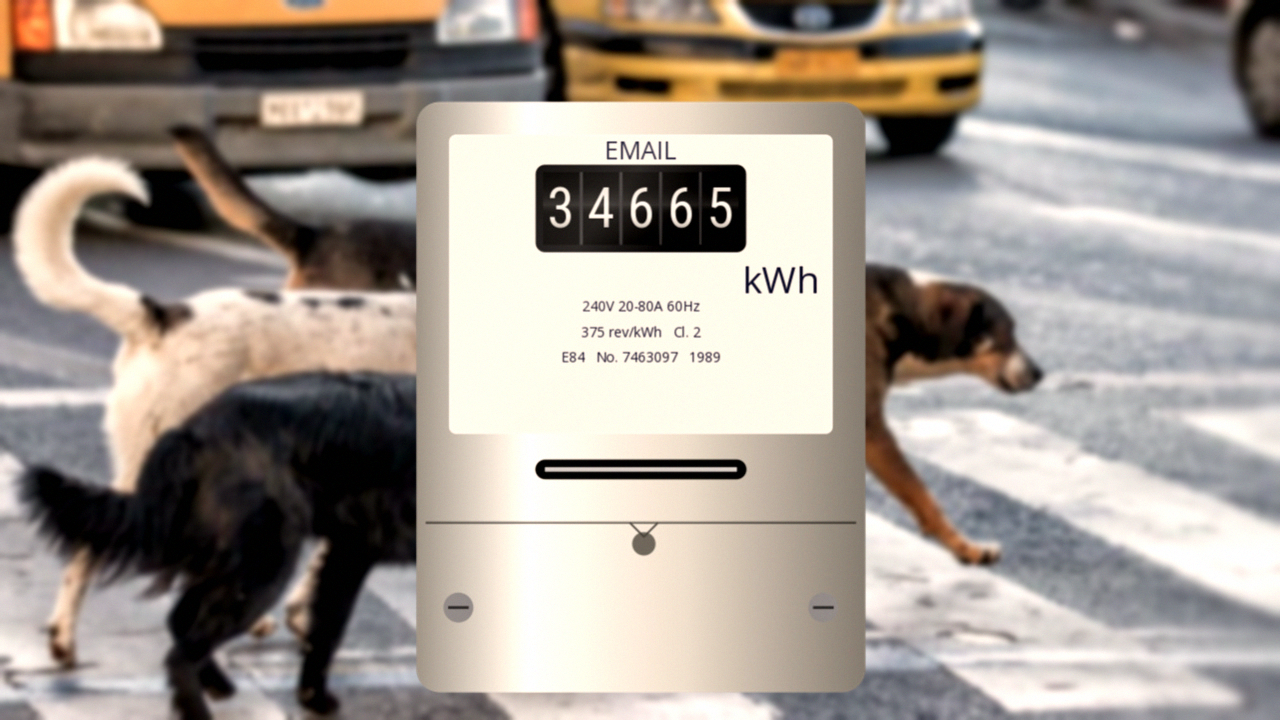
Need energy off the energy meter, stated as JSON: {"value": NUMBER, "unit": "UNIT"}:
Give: {"value": 34665, "unit": "kWh"}
